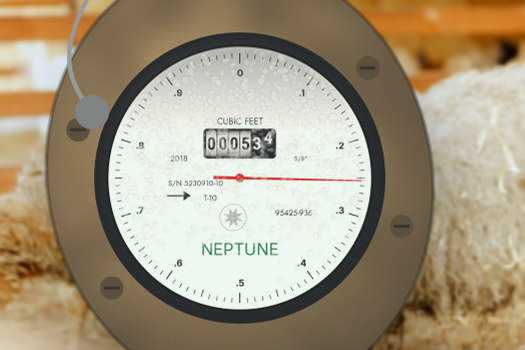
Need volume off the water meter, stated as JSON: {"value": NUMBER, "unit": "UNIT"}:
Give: {"value": 534.25, "unit": "ft³"}
